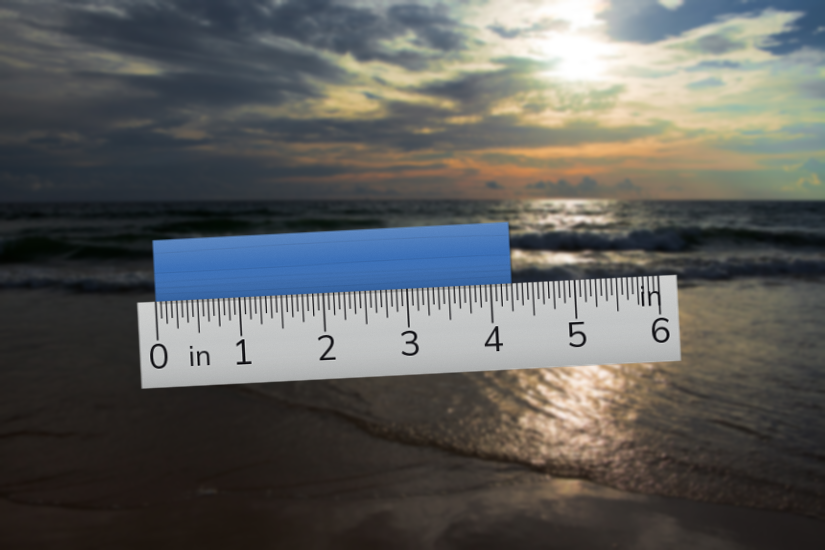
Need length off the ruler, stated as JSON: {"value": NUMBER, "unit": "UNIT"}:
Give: {"value": 4.25, "unit": "in"}
